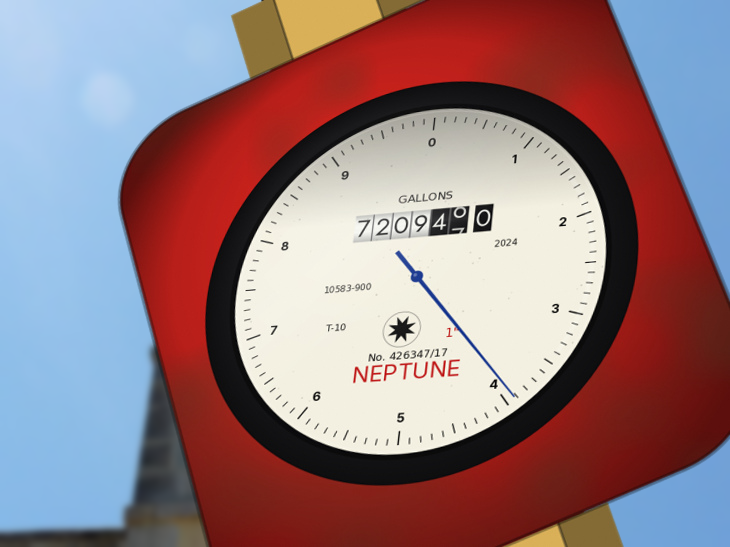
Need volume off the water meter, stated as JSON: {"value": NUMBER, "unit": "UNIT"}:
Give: {"value": 7209463.9, "unit": "gal"}
